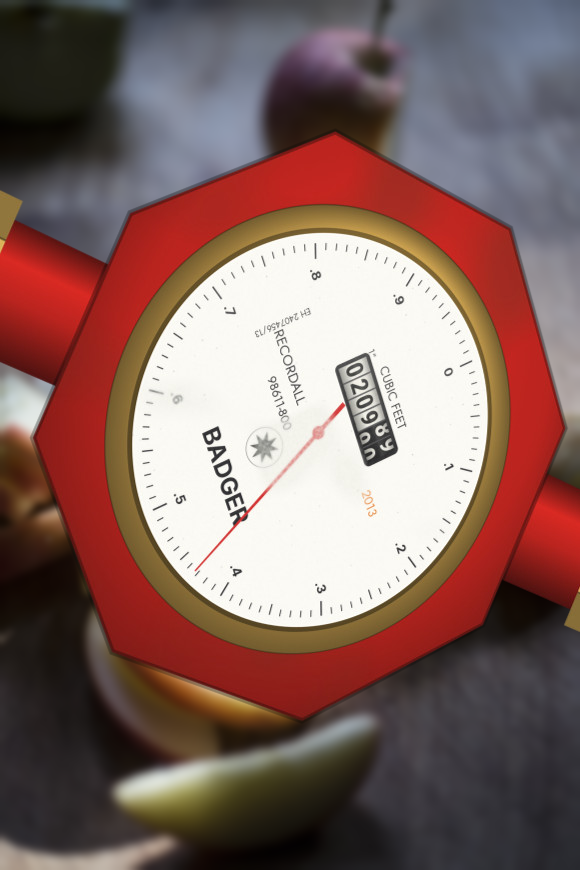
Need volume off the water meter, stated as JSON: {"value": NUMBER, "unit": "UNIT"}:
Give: {"value": 20989.43, "unit": "ft³"}
